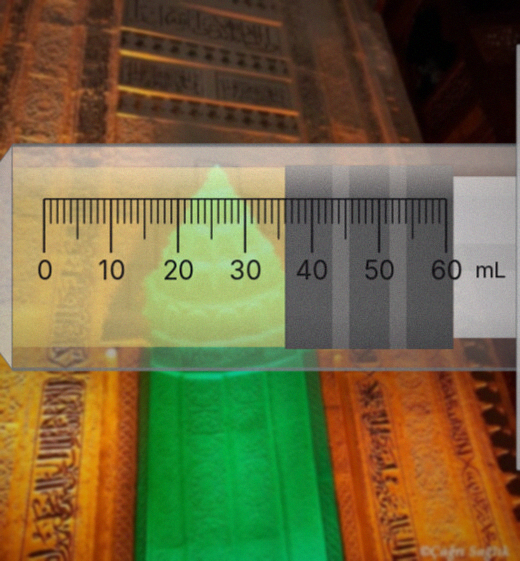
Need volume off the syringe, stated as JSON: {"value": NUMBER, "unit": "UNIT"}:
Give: {"value": 36, "unit": "mL"}
